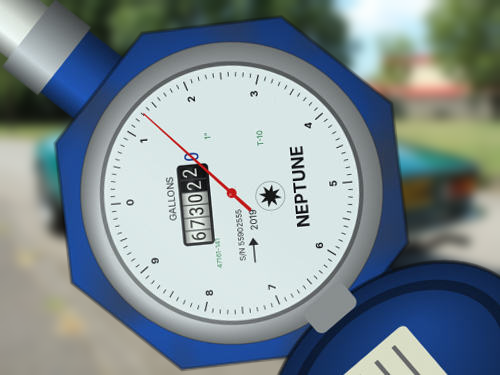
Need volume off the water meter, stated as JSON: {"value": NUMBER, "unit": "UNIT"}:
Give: {"value": 6730221.3, "unit": "gal"}
